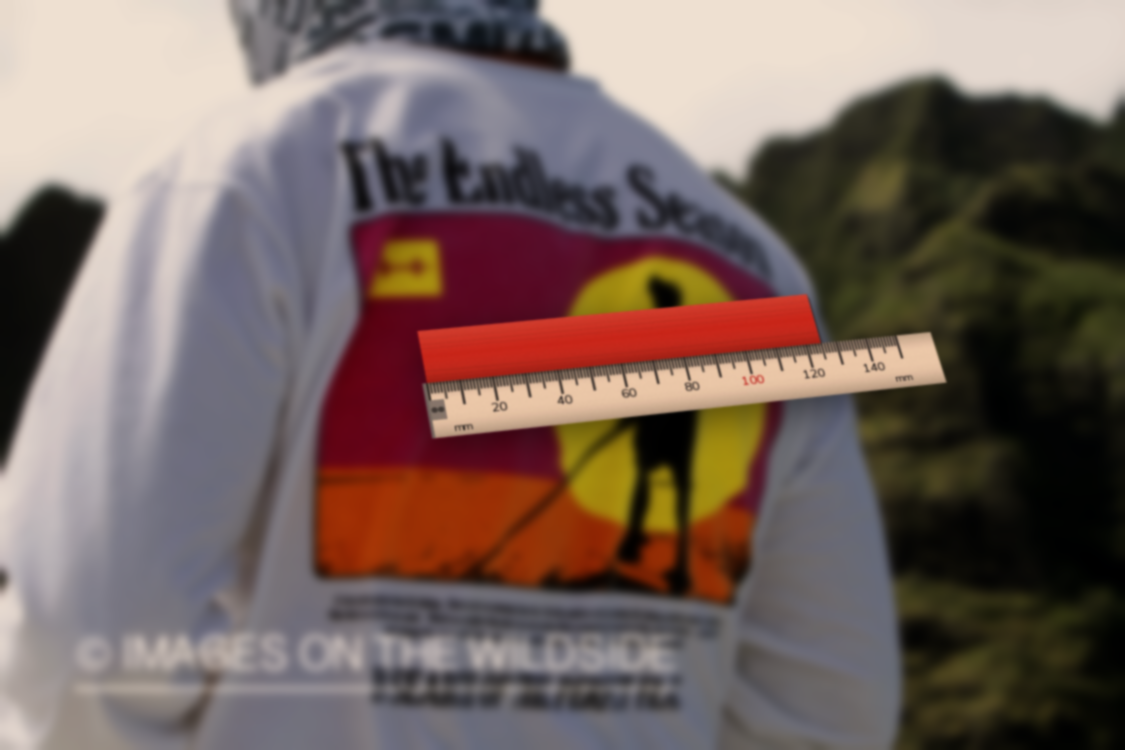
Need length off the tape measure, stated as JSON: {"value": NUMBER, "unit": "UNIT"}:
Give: {"value": 125, "unit": "mm"}
